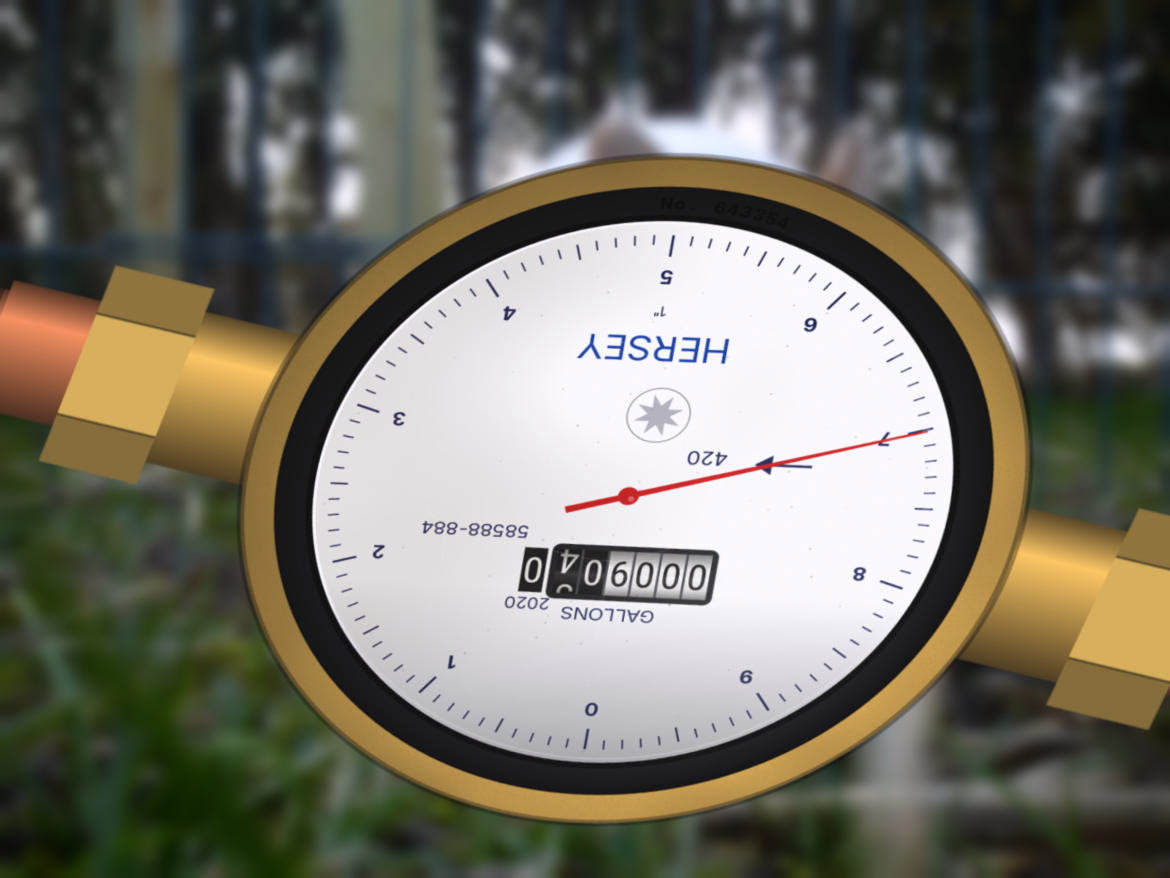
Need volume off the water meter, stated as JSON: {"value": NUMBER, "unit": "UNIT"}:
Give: {"value": 9037.0, "unit": "gal"}
